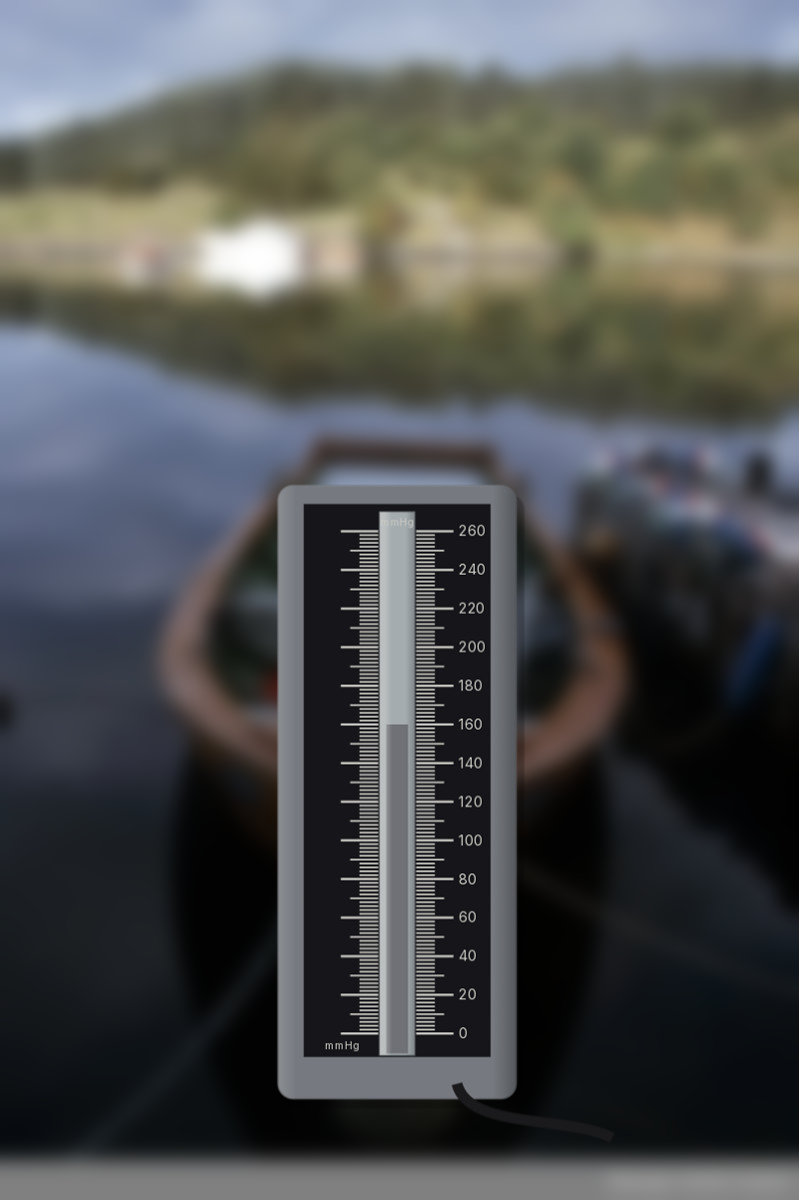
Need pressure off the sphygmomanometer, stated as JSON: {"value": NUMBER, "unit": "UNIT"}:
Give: {"value": 160, "unit": "mmHg"}
